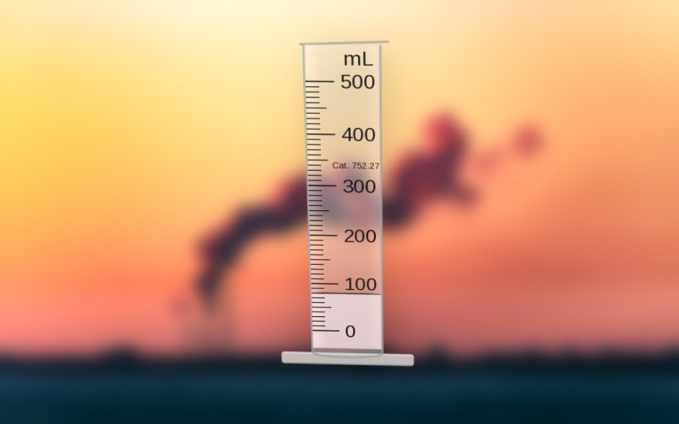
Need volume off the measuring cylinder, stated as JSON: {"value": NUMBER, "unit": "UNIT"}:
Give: {"value": 80, "unit": "mL"}
